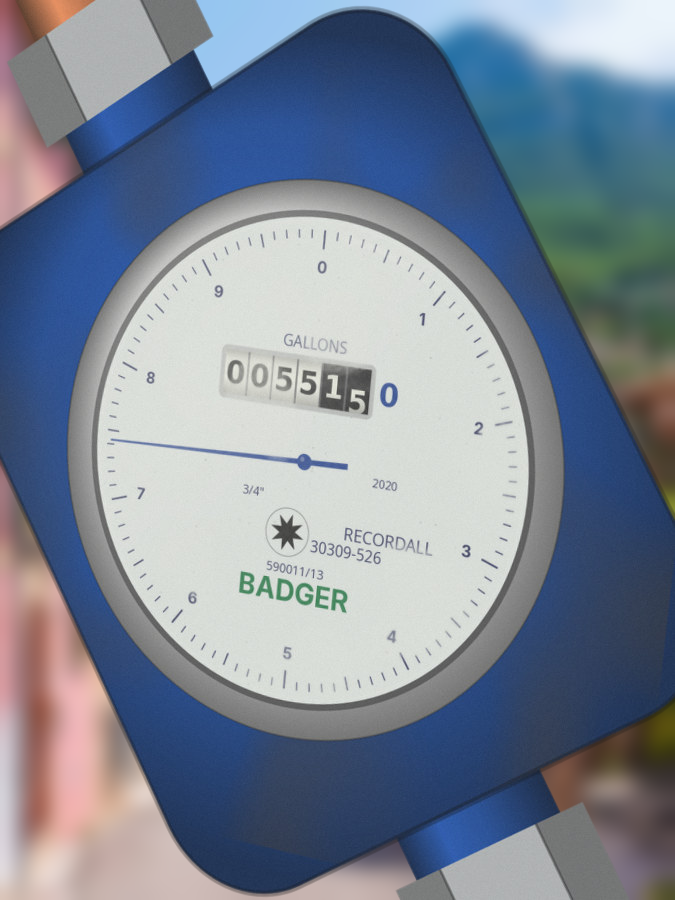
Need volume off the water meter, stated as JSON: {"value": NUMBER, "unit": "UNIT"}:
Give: {"value": 55147.4, "unit": "gal"}
